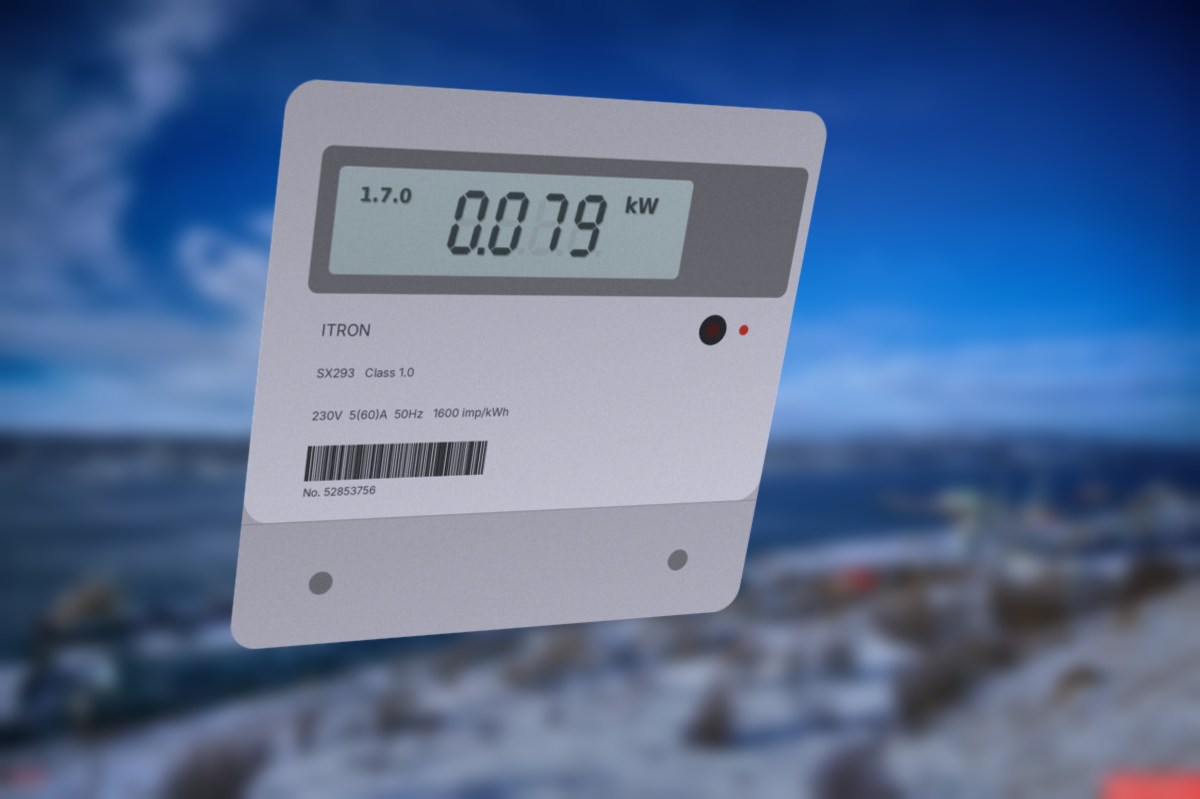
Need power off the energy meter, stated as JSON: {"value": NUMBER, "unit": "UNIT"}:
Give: {"value": 0.079, "unit": "kW"}
